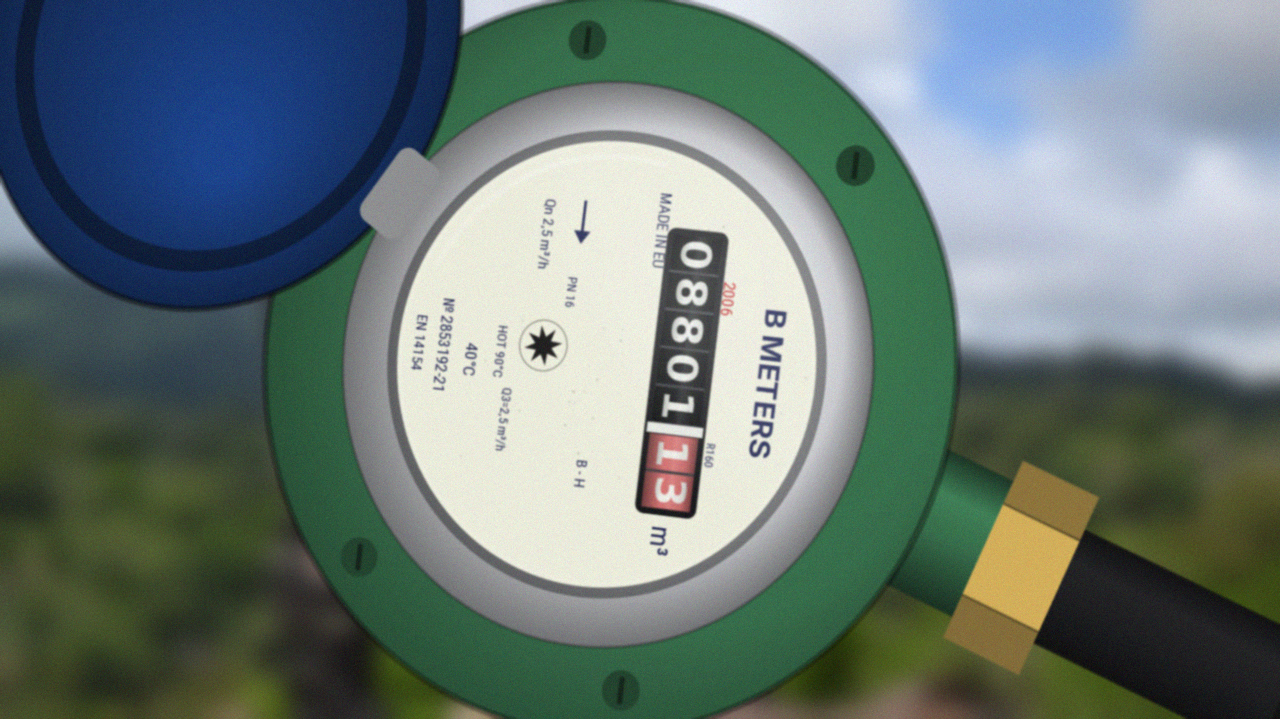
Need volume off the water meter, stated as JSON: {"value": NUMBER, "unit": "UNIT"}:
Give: {"value": 8801.13, "unit": "m³"}
